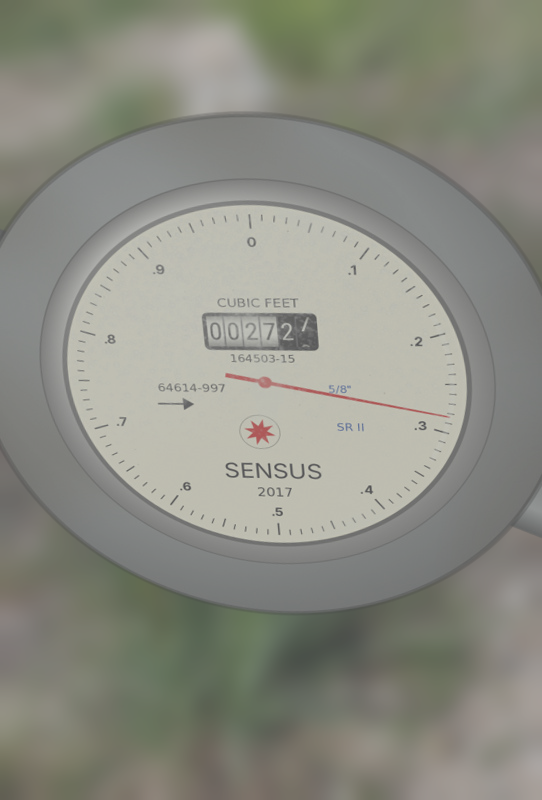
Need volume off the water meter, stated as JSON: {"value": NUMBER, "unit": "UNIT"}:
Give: {"value": 2727.28, "unit": "ft³"}
